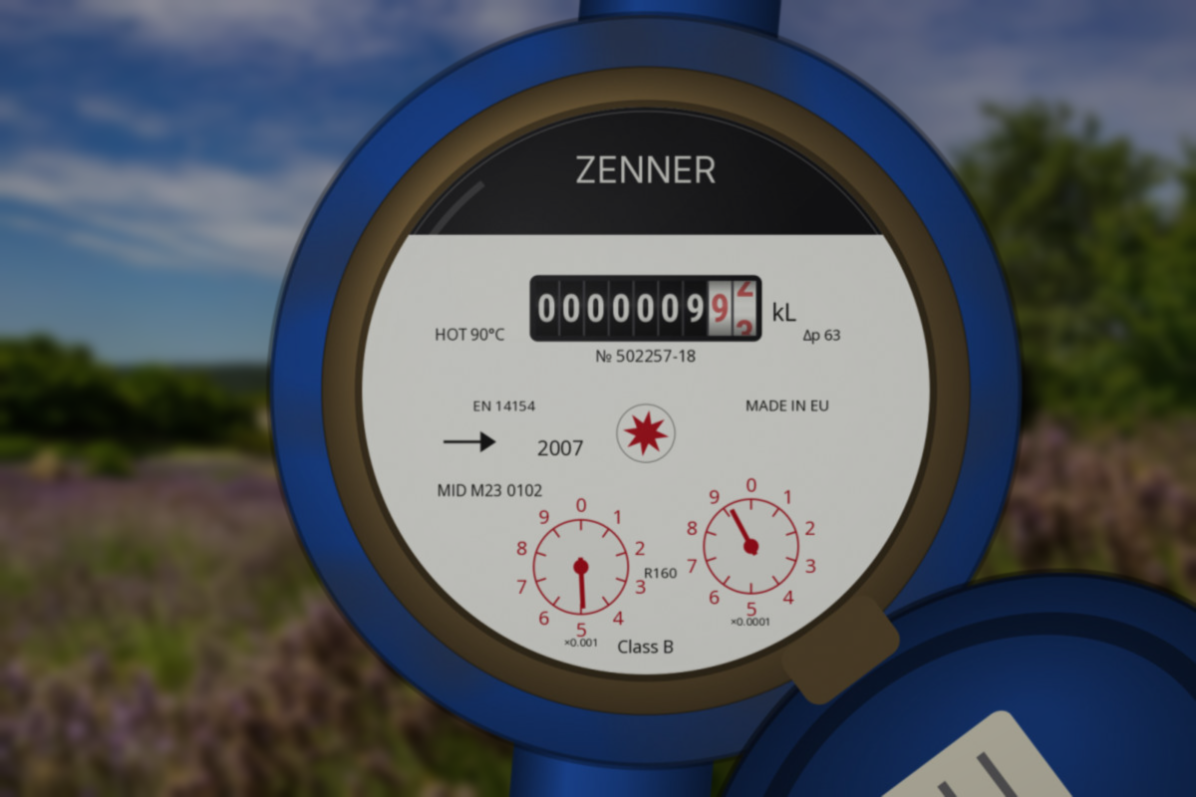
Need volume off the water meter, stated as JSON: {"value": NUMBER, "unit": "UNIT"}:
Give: {"value": 9.9249, "unit": "kL"}
